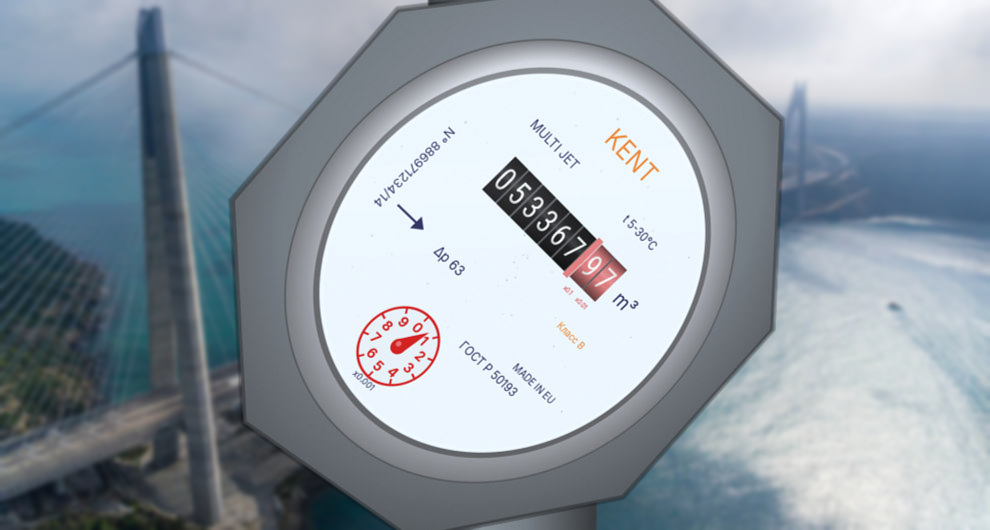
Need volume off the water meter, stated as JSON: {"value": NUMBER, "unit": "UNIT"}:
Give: {"value": 53367.970, "unit": "m³"}
